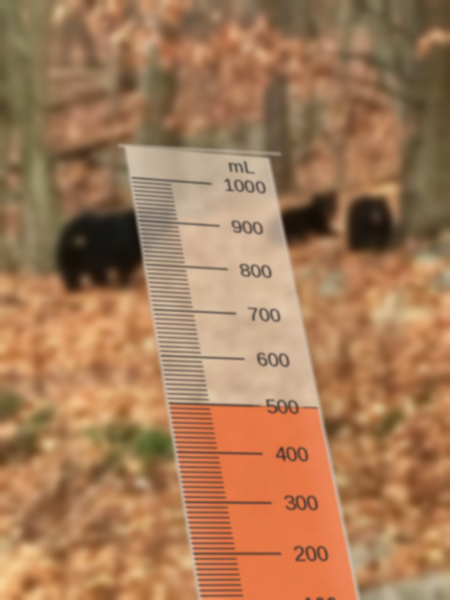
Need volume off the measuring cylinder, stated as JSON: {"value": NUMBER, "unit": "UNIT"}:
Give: {"value": 500, "unit": "mL"}
